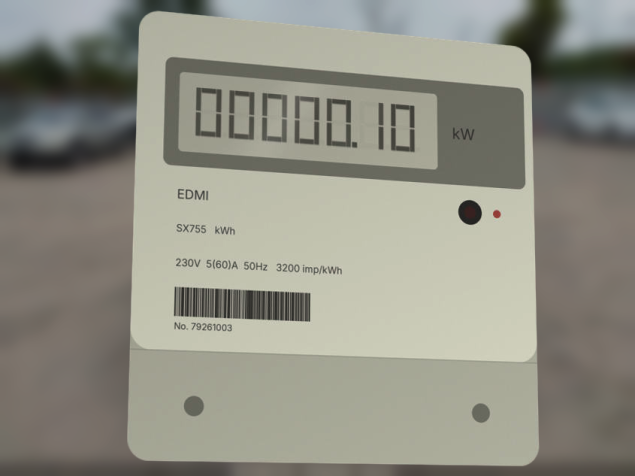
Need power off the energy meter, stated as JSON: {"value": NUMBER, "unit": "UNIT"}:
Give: {"value": 0.10, "unit": "kW"}
